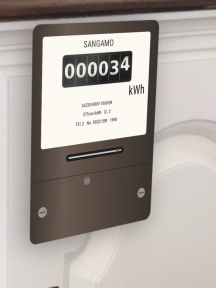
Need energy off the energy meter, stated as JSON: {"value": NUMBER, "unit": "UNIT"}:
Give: {"value": 34, "unit": "kWh"}
